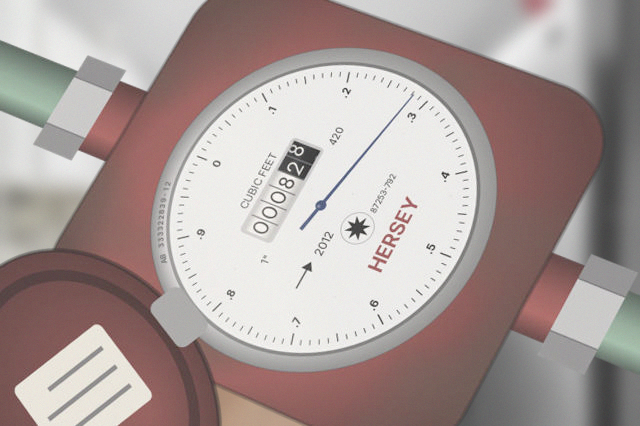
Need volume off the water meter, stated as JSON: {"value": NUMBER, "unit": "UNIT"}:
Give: {"value": 828.28, "unit": "ft³"}
